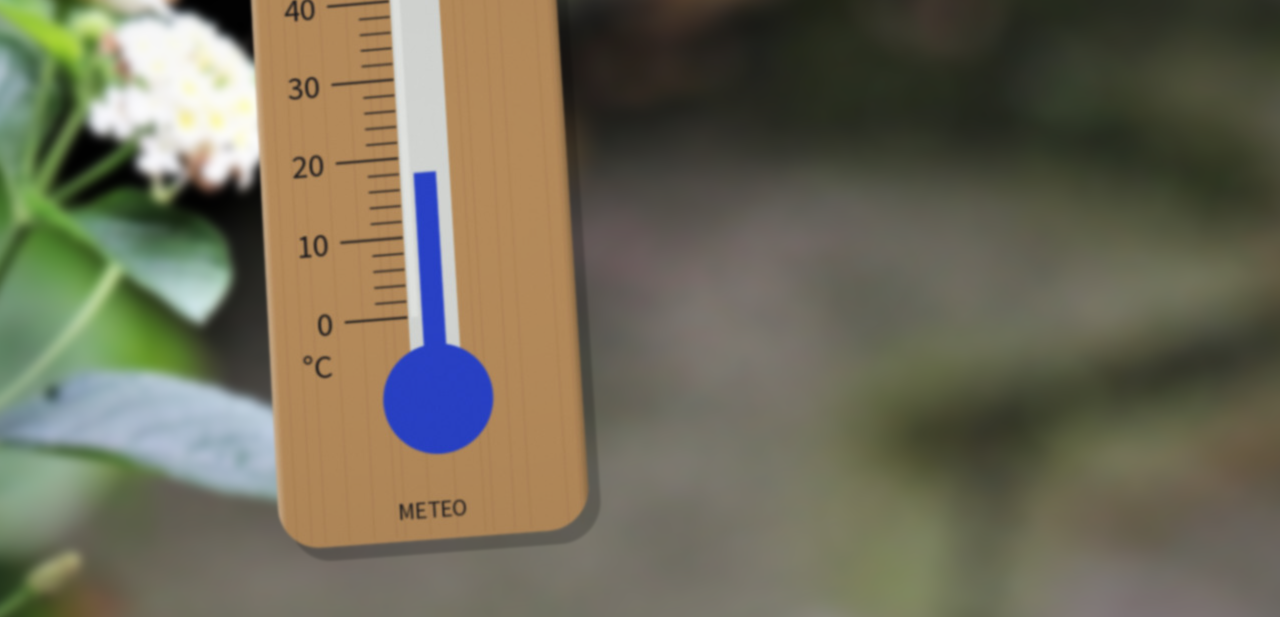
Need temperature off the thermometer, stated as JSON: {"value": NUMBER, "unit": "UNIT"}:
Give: {"value": 18, "unit": "°C"}
